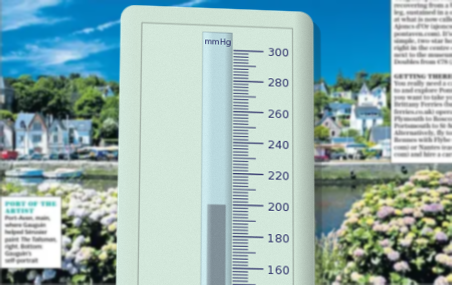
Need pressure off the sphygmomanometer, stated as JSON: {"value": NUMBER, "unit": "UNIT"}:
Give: {"value": 200, "unit": "mmHg"}
